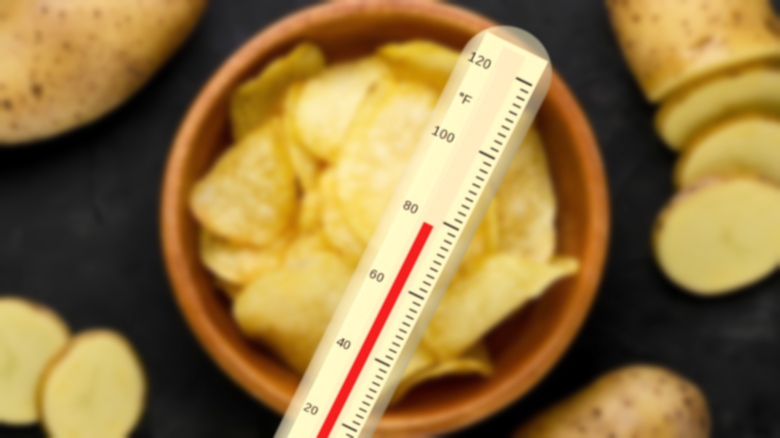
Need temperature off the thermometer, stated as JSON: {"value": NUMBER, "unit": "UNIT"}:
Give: {"value": 78, "unit": "°F"}
